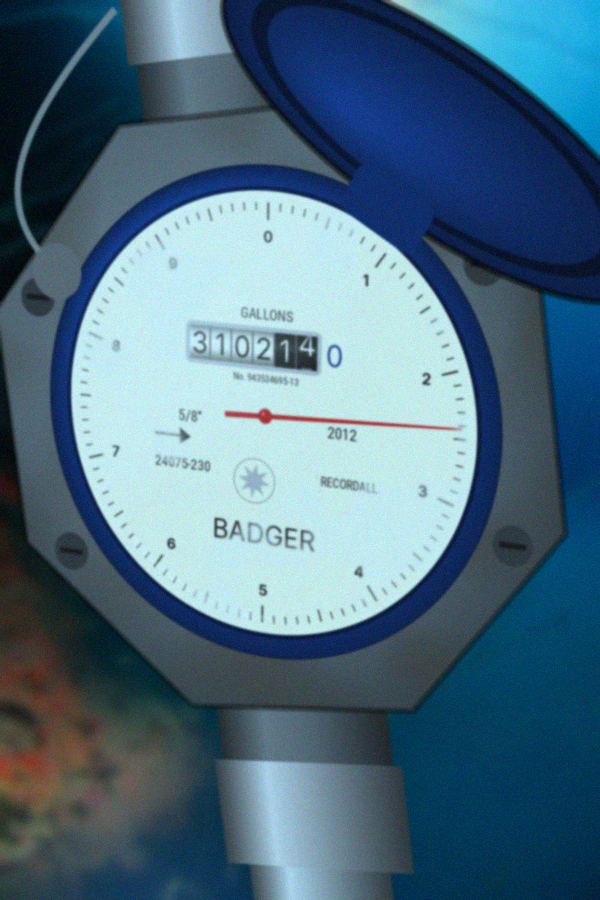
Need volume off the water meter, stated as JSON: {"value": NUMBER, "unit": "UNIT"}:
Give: {"value": 3102142.4, "unit": "gal"}
